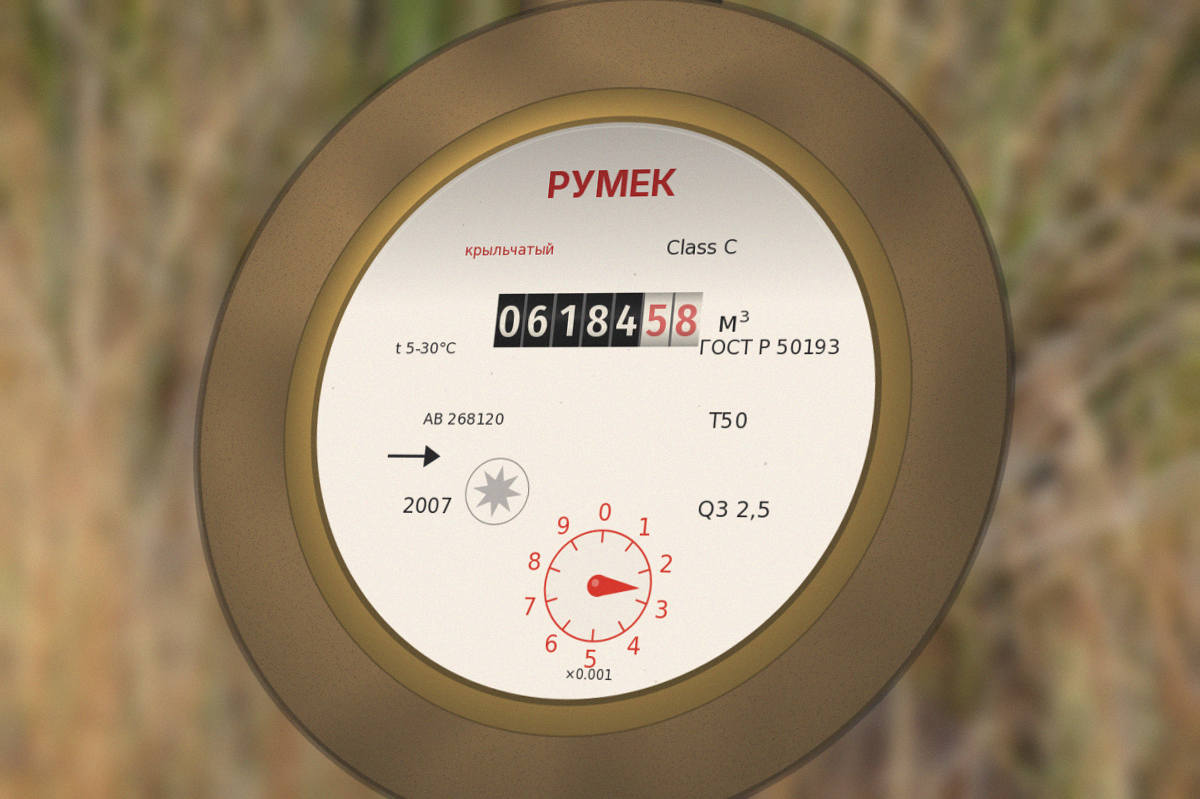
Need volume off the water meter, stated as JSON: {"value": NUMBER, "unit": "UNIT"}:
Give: {"value": 6184.582, "unit": "m³"}
